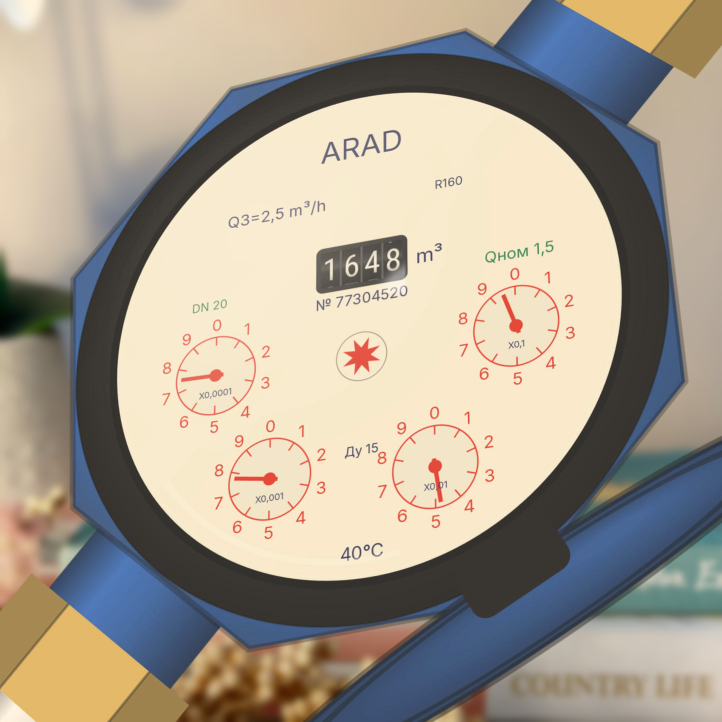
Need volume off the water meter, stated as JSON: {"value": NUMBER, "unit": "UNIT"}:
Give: {"value": 1647.9477, "unit": "m³"}
